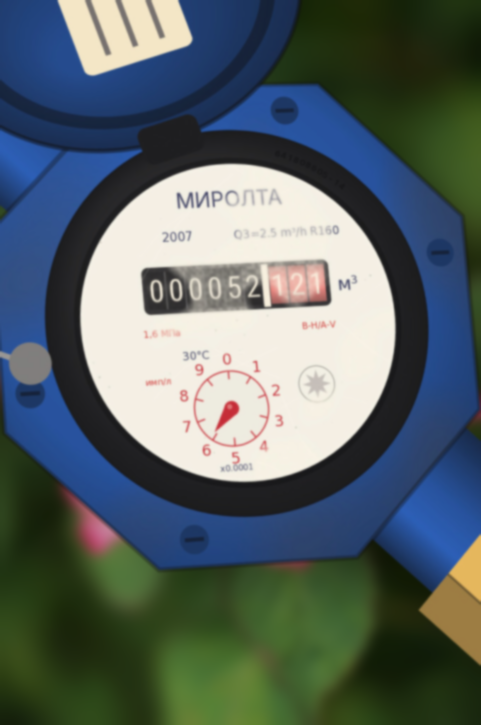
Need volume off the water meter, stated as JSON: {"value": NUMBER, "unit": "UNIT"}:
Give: {"value": 52.1216, "unit": "m³"}
